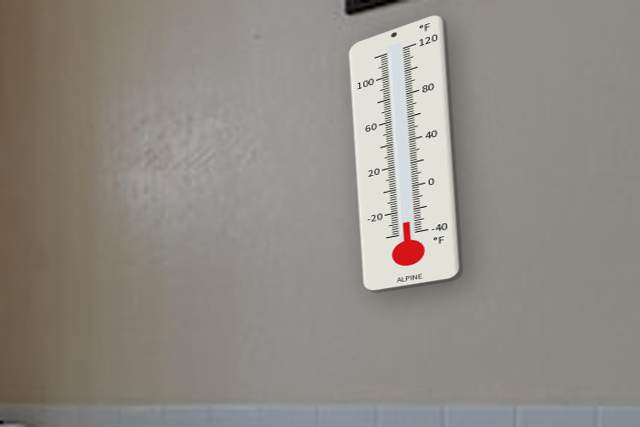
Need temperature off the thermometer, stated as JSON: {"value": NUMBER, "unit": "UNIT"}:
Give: {"value": -30, "unit": "°F"}
